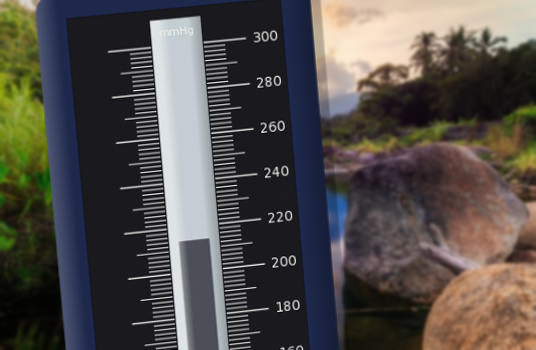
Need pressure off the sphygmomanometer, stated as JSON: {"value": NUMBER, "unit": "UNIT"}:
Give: {"value": 214, "unit": "mmHg"}
